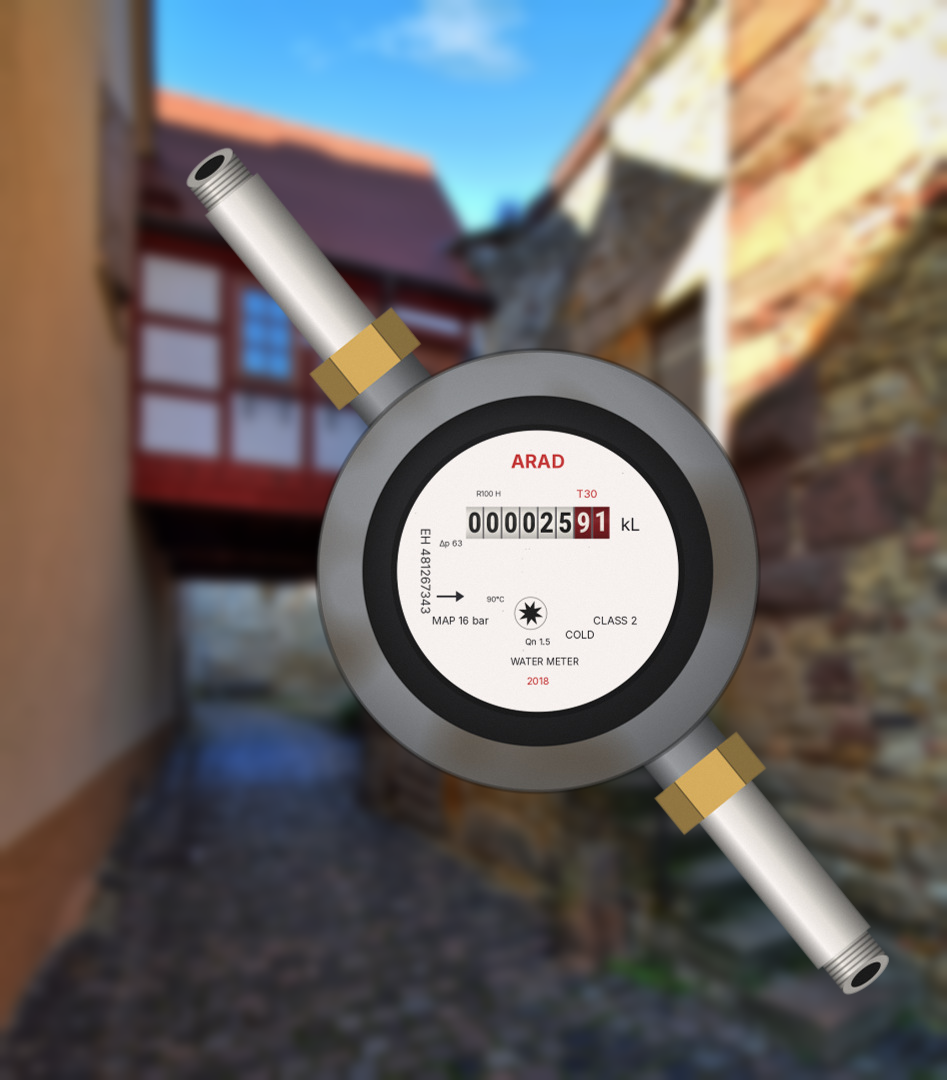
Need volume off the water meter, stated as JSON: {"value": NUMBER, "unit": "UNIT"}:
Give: {"value": 25.91, "unit": "kL"}
